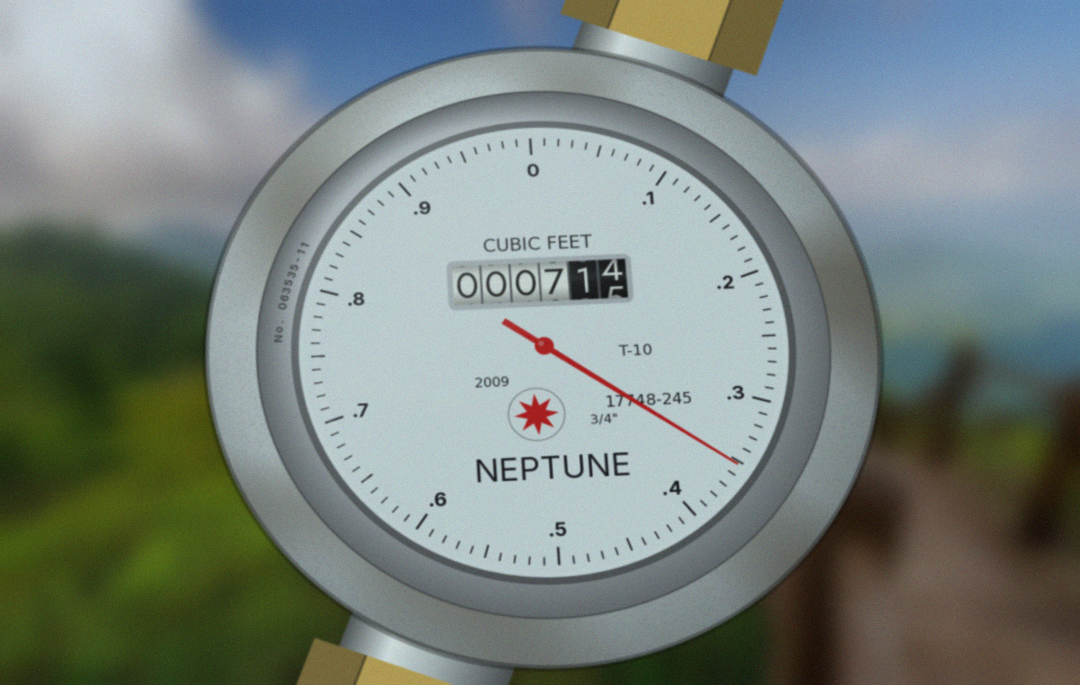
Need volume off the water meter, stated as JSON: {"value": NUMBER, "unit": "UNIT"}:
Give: {"value": 714.35, "unit": "ft³"}
